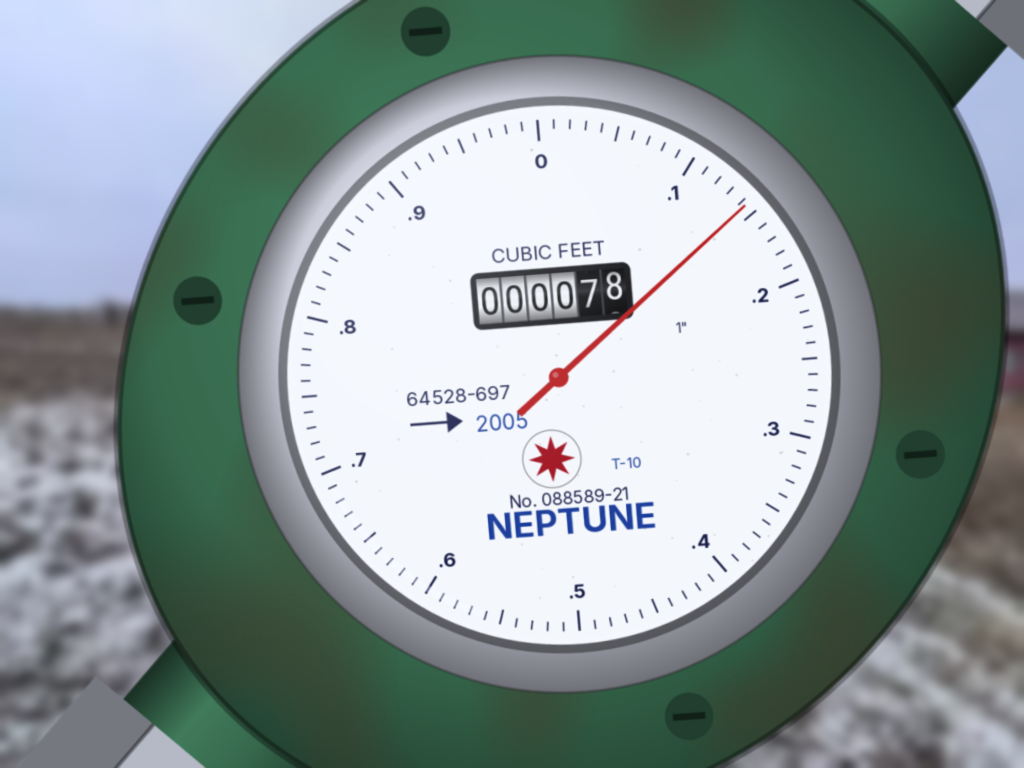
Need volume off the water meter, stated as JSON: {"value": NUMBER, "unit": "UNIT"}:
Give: {"value": 78.14, "unit": "ft³"}
